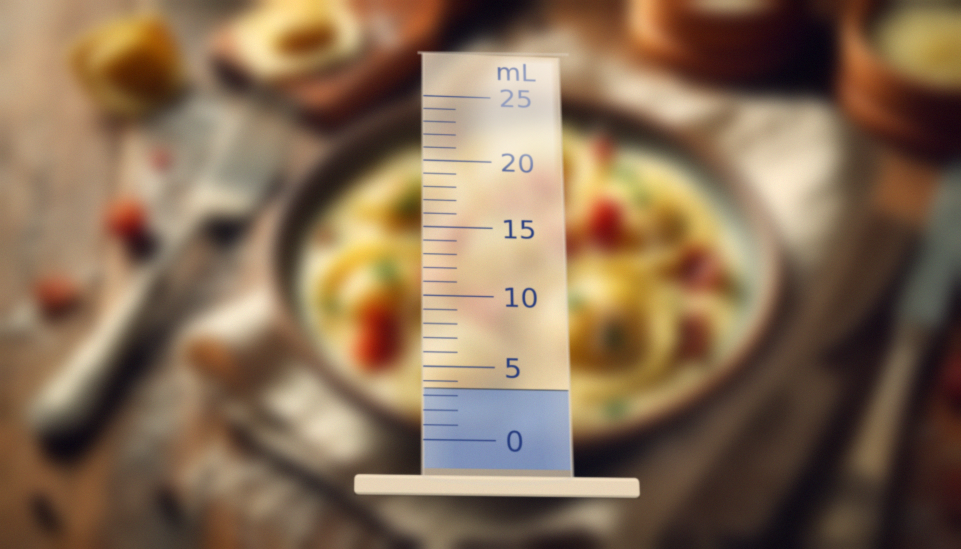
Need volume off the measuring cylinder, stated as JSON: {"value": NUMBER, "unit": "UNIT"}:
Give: {"value": 3.5, "unit": "mL"}
